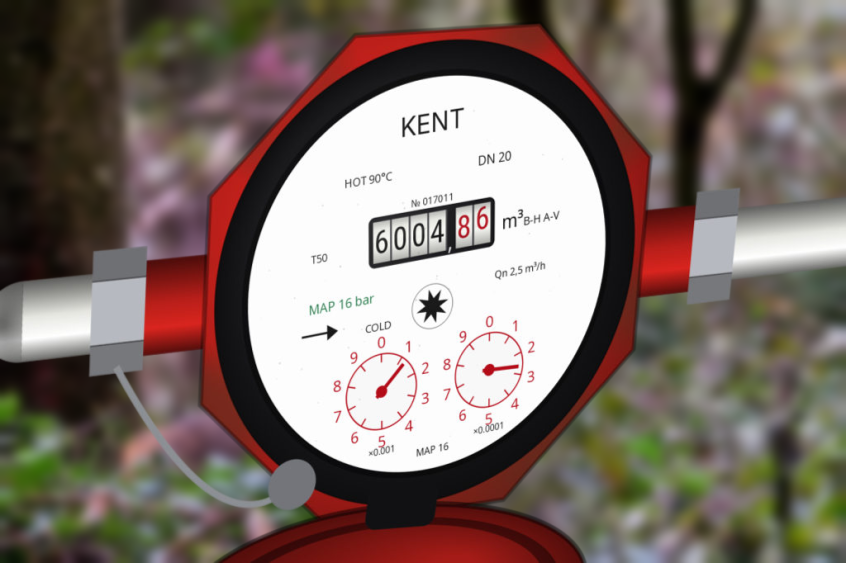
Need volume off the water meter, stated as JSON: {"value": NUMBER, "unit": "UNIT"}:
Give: {"value": 6004.8612, "unit": "m³"}
